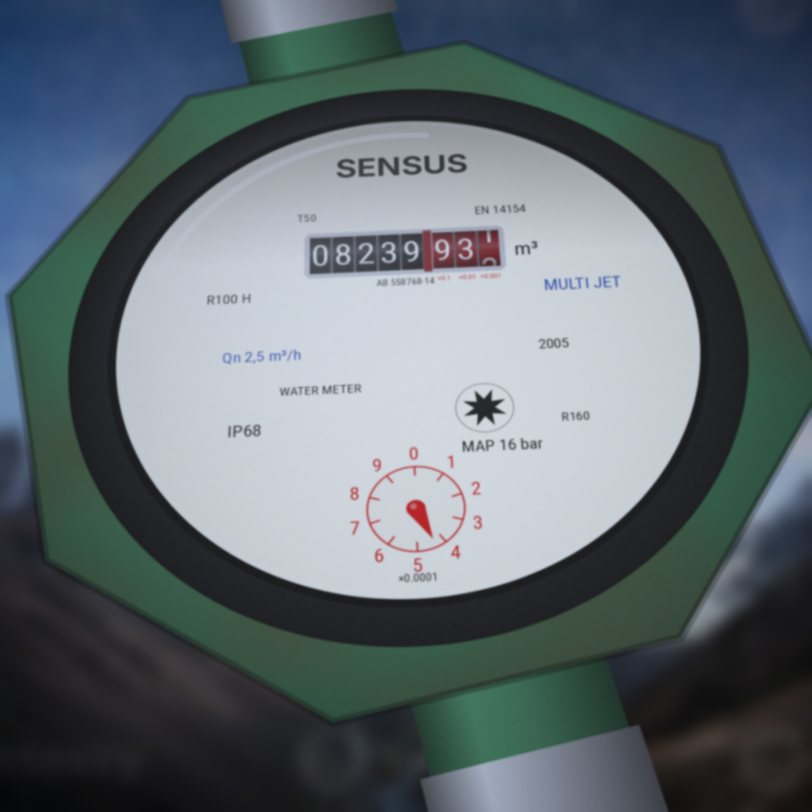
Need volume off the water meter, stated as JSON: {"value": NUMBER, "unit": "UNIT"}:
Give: {"value": 8239.9314, "unit": "m³"}
